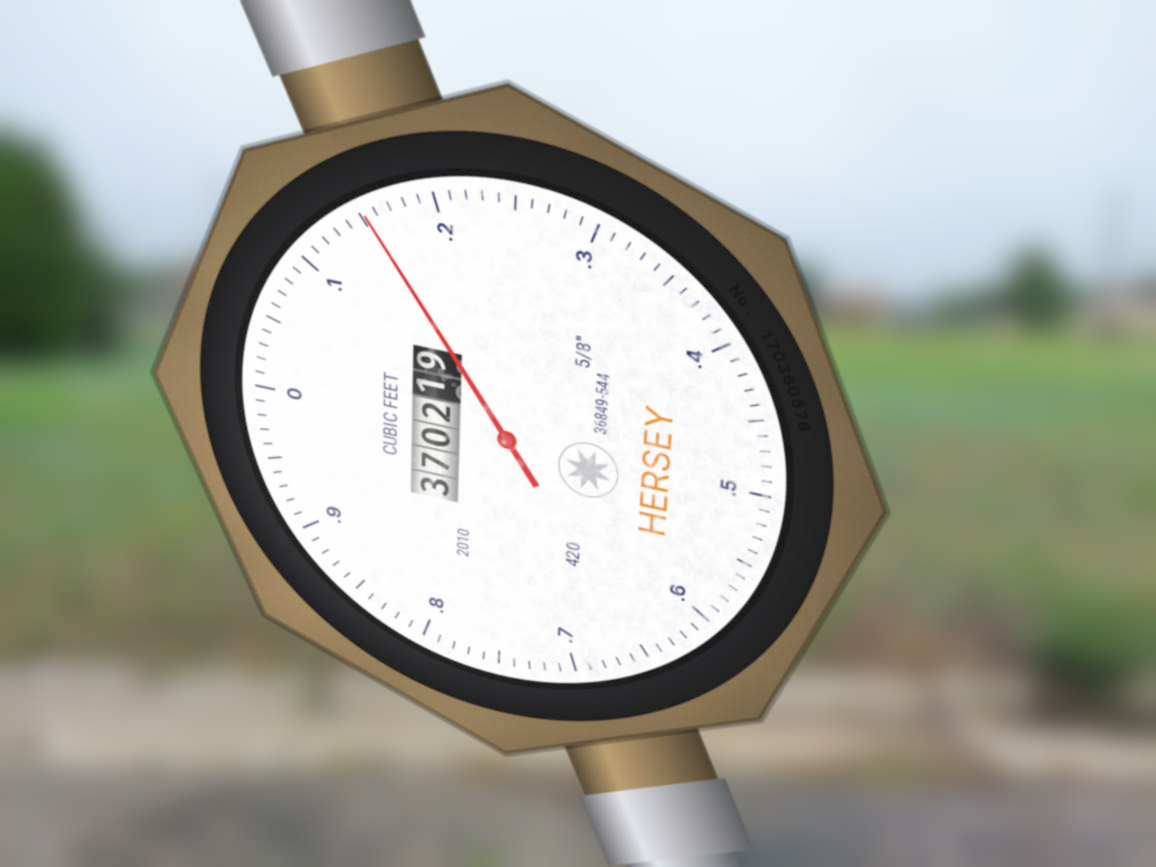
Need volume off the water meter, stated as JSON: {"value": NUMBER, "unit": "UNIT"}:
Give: {"value": 370219.15, "unit": "ft³"}
